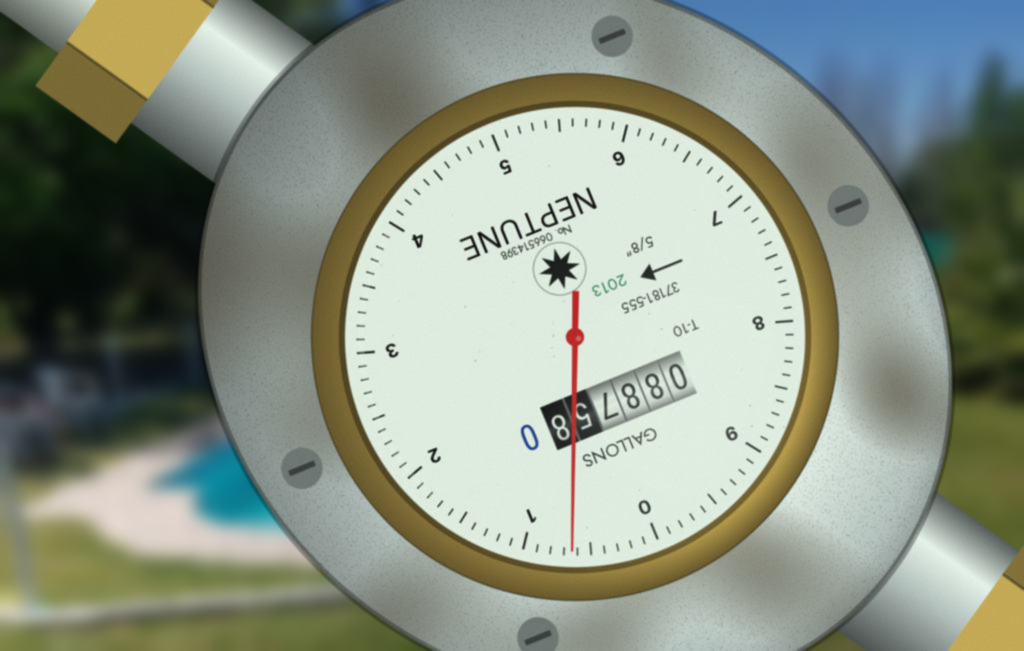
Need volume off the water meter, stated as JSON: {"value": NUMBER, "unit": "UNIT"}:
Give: {"value": 887580.6, "unit": "gal"}
